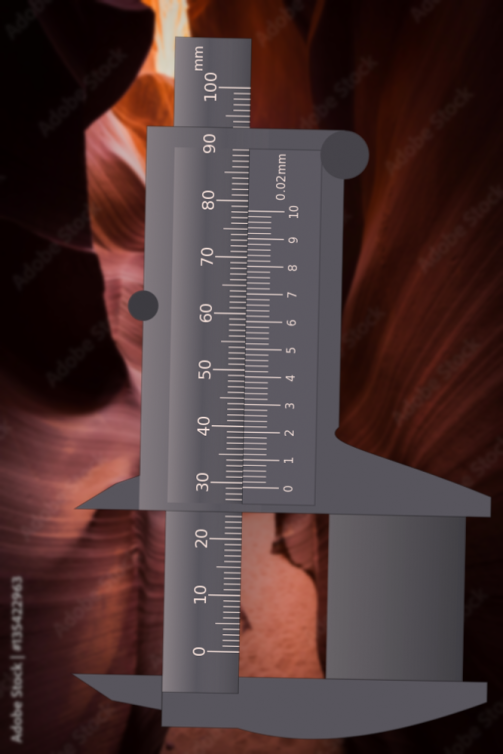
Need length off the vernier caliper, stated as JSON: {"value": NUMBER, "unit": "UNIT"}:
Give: {"value": 29.2, "unit": "mm"}
